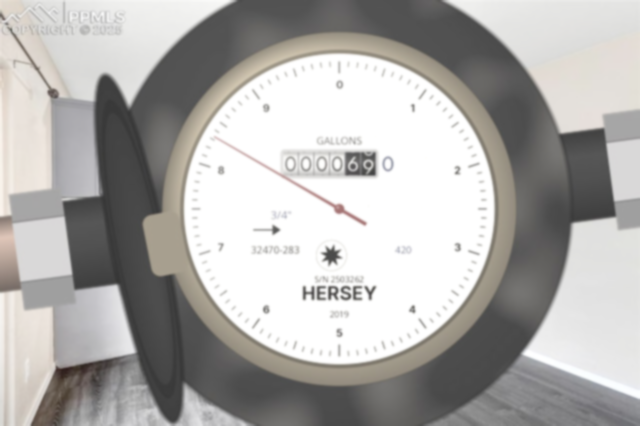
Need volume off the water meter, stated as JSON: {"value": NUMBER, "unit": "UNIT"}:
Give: {"value": 688.3, "unit": "gal"}
